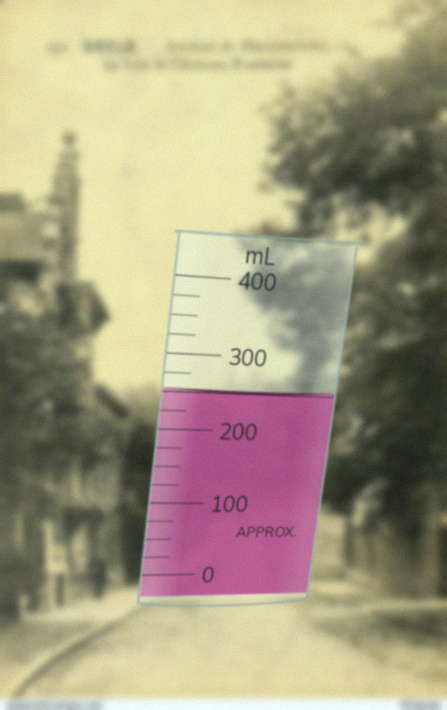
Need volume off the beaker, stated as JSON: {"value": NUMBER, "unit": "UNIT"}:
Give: {"value": 250, "unit": "mL"}
